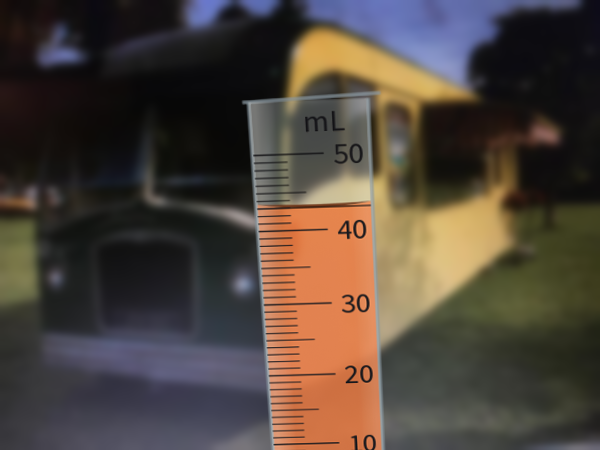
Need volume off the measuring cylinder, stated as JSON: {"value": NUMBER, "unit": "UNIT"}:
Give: {"value": 43, "unit": "mL"}
